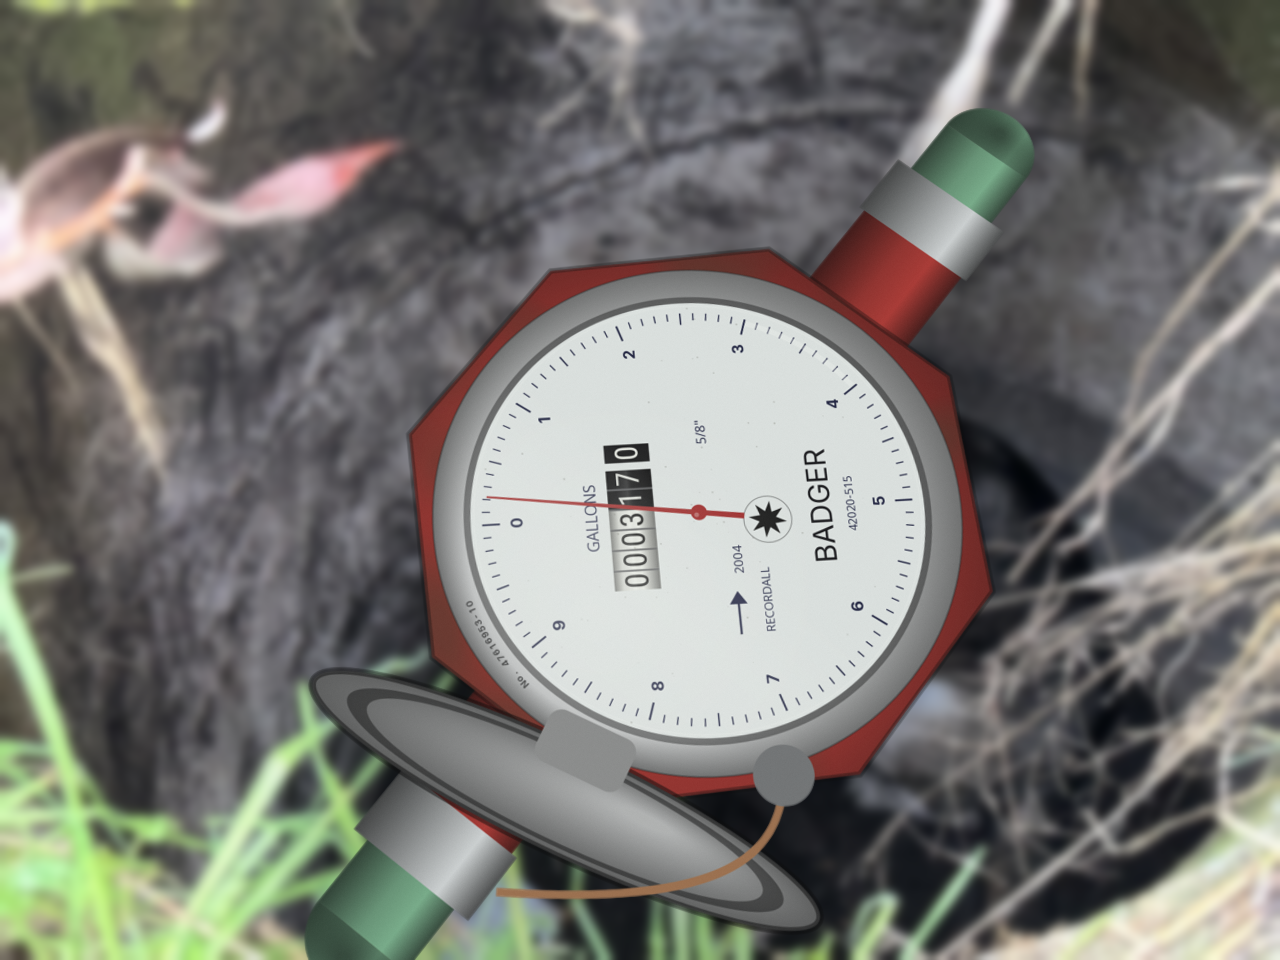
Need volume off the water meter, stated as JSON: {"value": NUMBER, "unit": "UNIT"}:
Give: {"value": 3170.2, "unit": "gal"}
